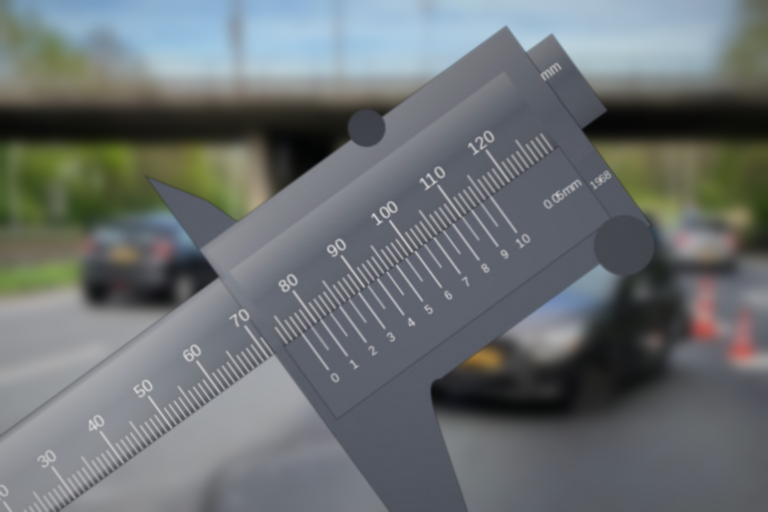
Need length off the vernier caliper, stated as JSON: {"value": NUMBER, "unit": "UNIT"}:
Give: {"value": 77.0, "unit": "mm"}
